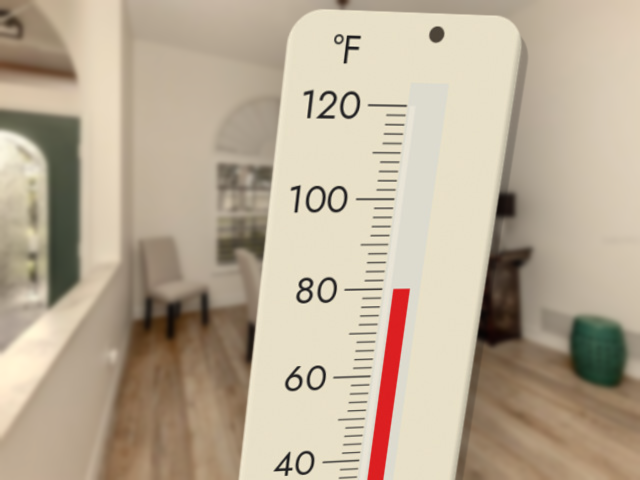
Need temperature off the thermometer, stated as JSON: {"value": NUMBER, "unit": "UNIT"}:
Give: {"value": 80, "unit": "°F"}
